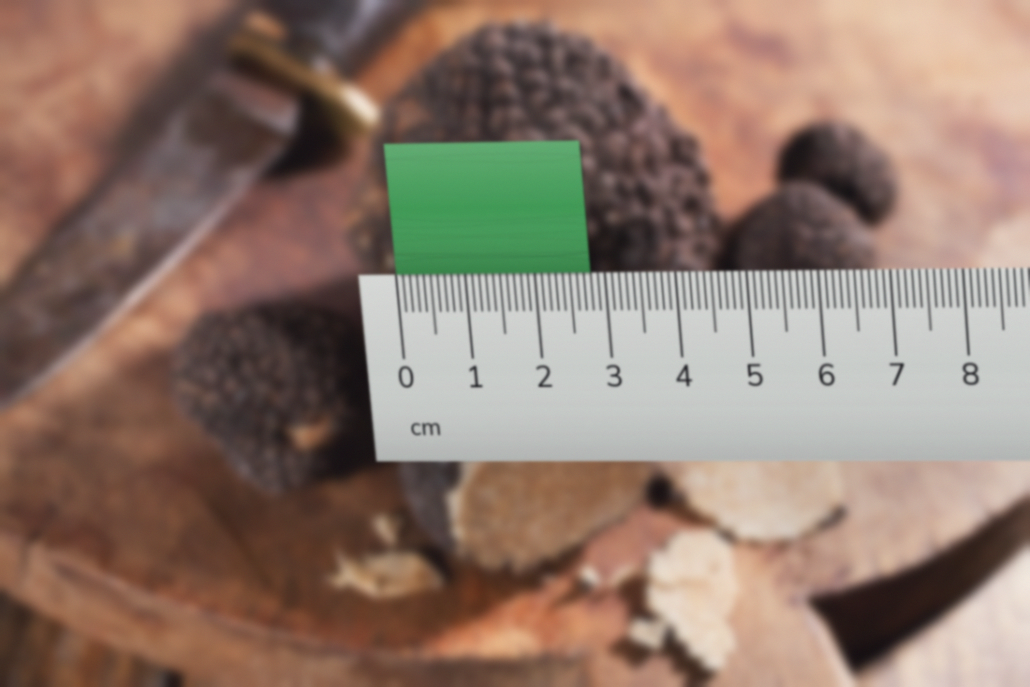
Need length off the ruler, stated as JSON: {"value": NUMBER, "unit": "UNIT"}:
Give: {"value": 2.8, "unit": "cm"}
